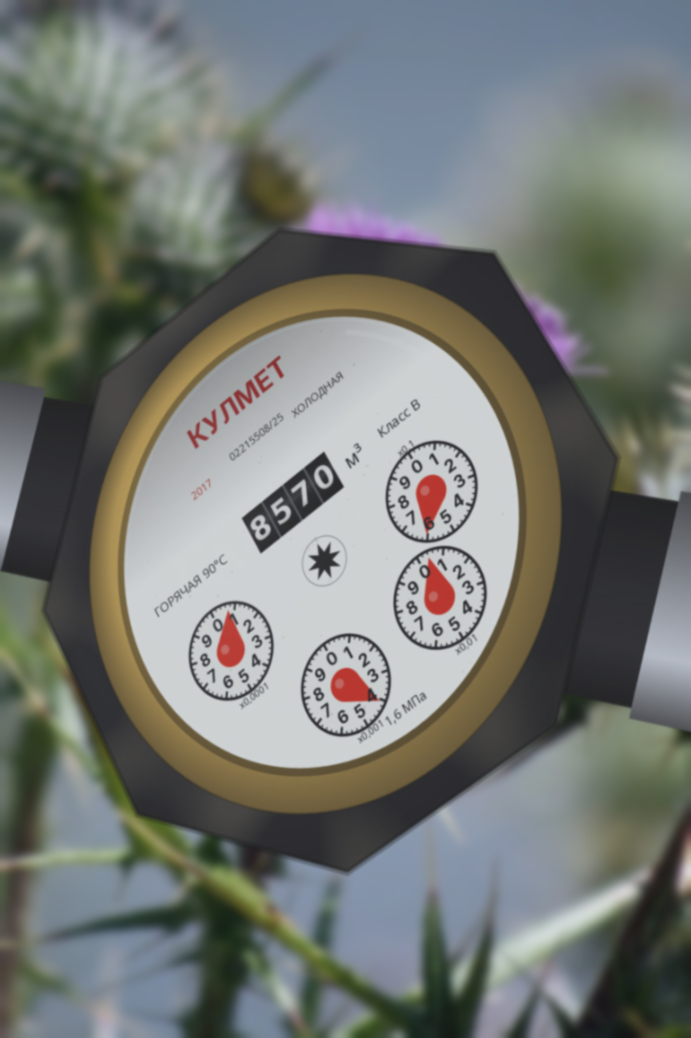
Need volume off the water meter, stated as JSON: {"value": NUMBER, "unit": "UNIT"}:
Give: {"value": 8570.6040, "unit": "m³"}
